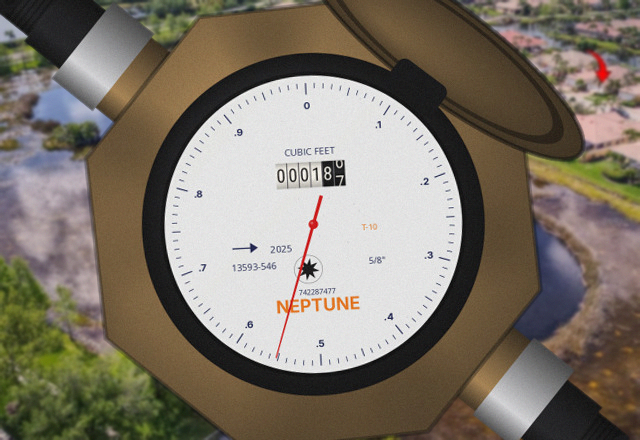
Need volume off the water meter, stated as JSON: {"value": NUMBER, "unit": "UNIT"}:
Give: {"value": 186.55, "unit": "ft³"}
